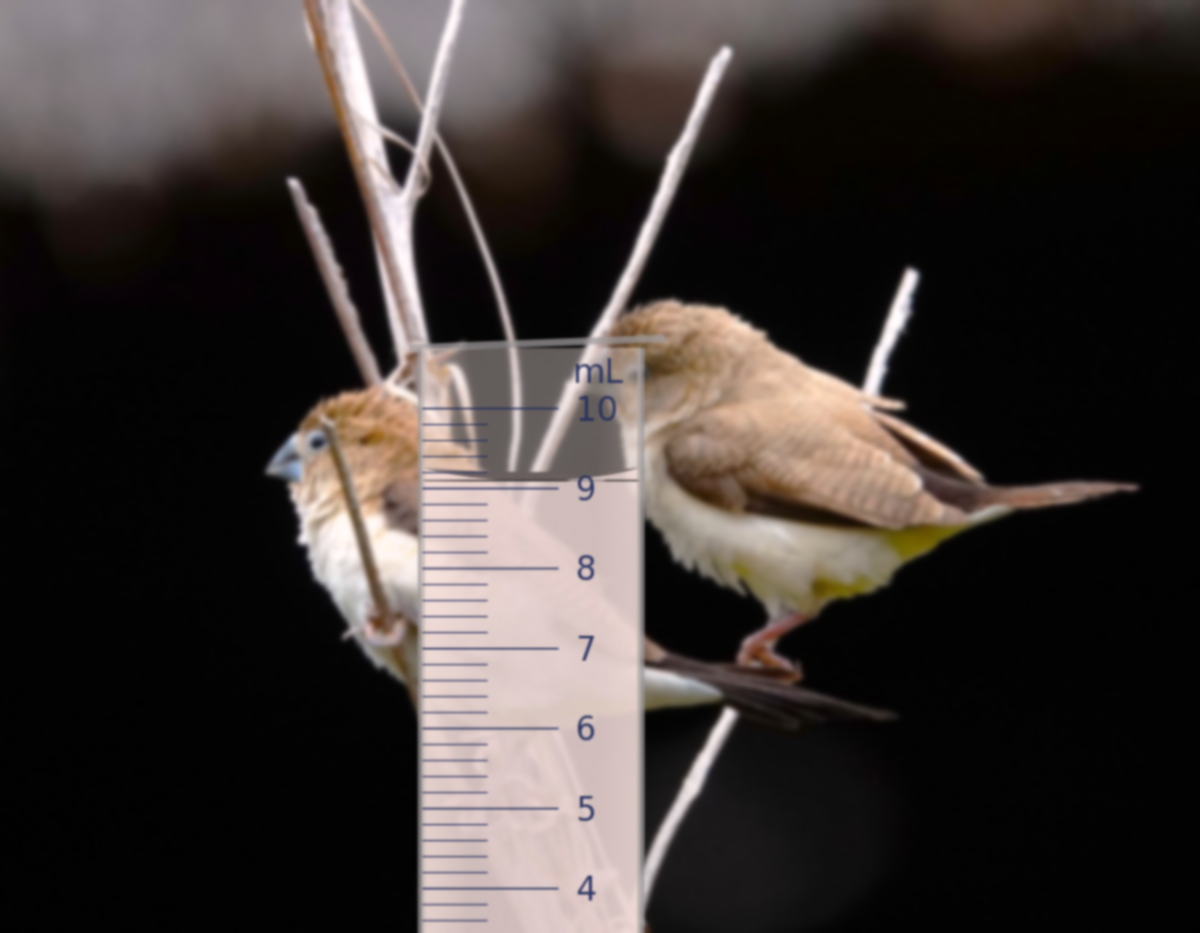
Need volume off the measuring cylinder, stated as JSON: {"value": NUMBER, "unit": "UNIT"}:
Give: {"value": 9.1, "unit": "mL"}
